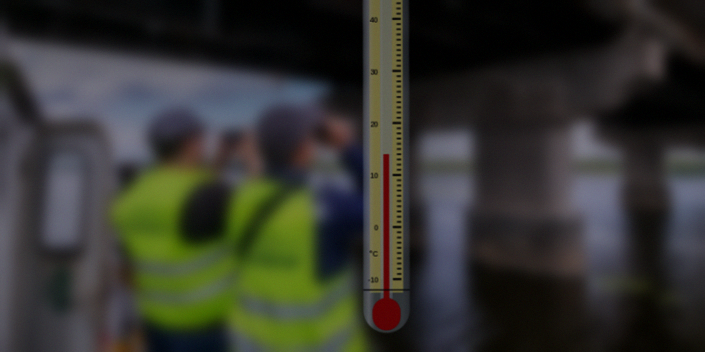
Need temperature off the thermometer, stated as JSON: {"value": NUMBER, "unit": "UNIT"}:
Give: {"value": 14, "unit": "°C"}
